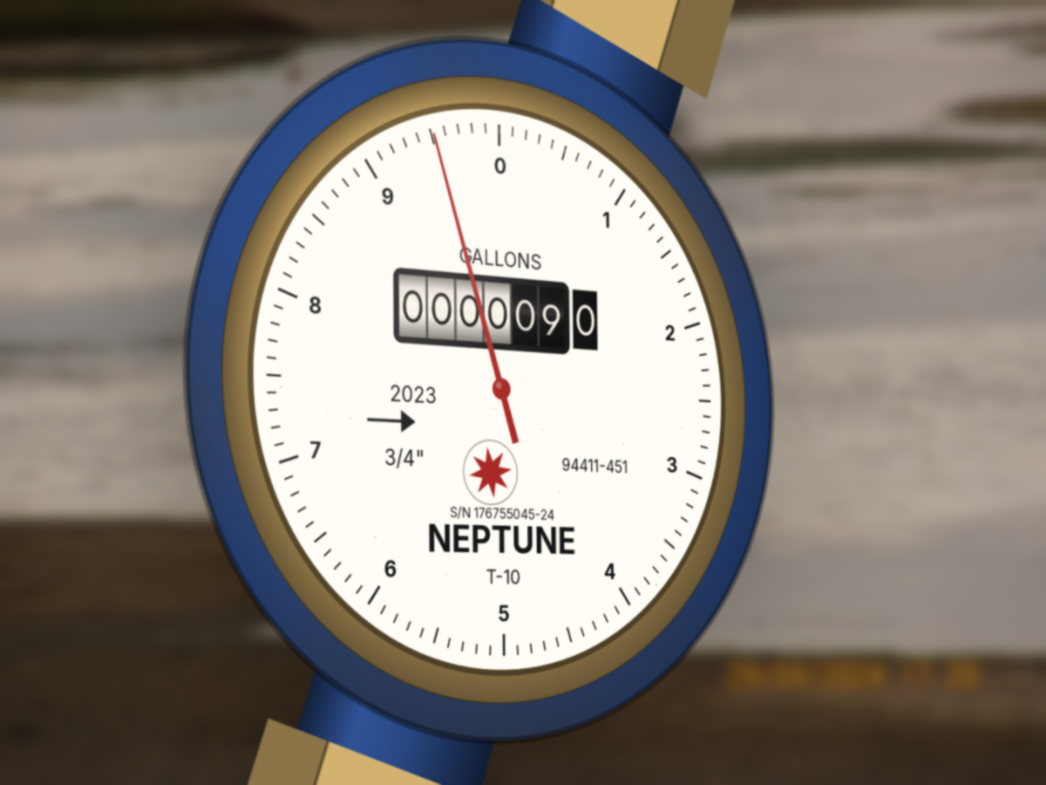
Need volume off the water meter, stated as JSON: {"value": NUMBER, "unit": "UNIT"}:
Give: {"value": 89.5, "unit": "gal"}
